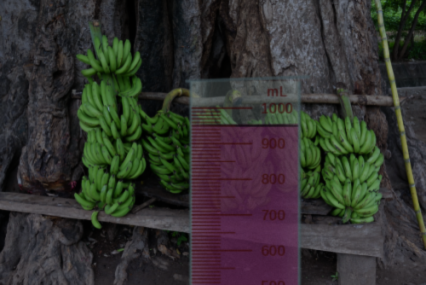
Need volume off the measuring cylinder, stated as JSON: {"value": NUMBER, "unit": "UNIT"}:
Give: {"value": 950, "unit": "mL"}
